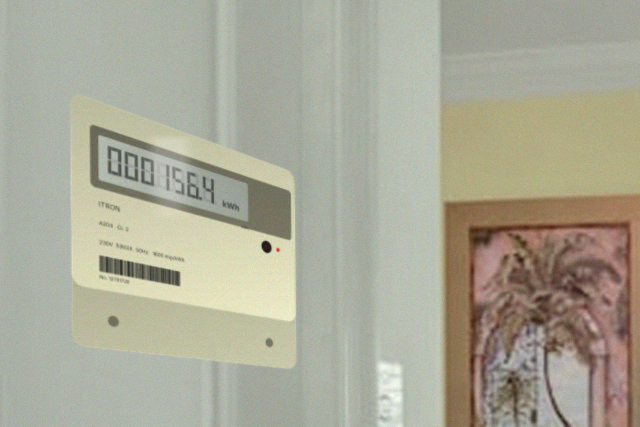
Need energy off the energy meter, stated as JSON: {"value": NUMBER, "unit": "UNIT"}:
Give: {"value": 156.4, "unit": "kWh"}
